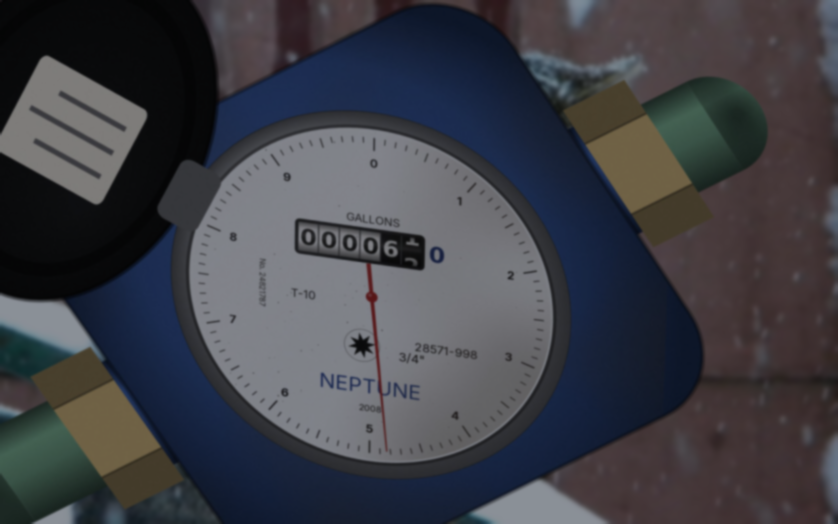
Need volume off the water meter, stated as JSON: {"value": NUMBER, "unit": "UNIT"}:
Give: {"value": 614.8, "unit": "gal"}
